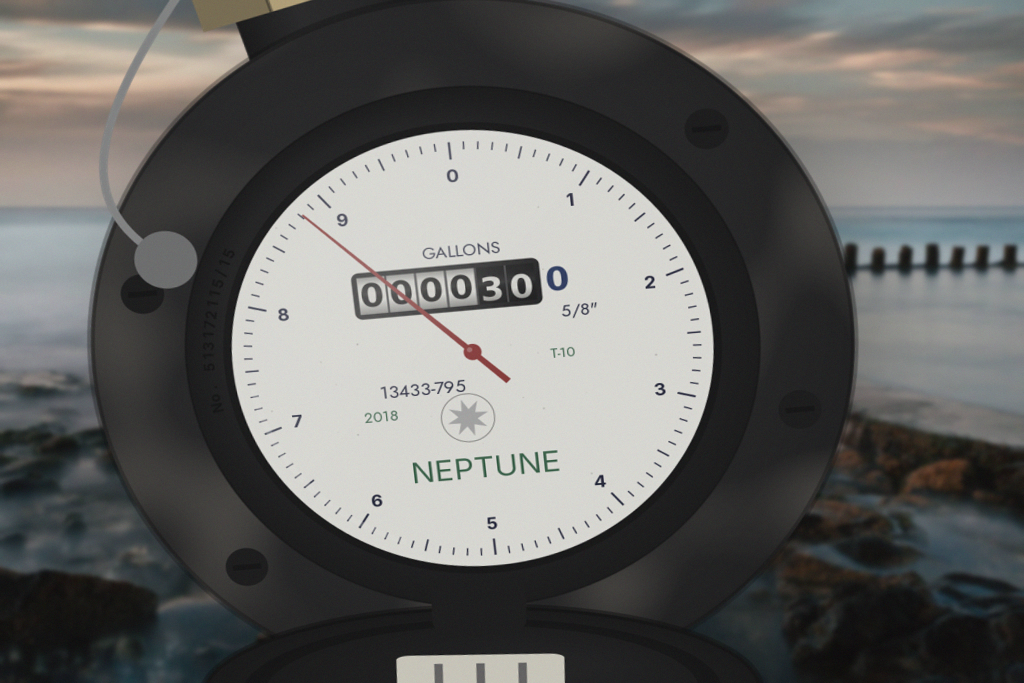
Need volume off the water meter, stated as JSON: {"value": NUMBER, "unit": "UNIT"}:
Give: {"value": 298.8, "unit": "gal"}
